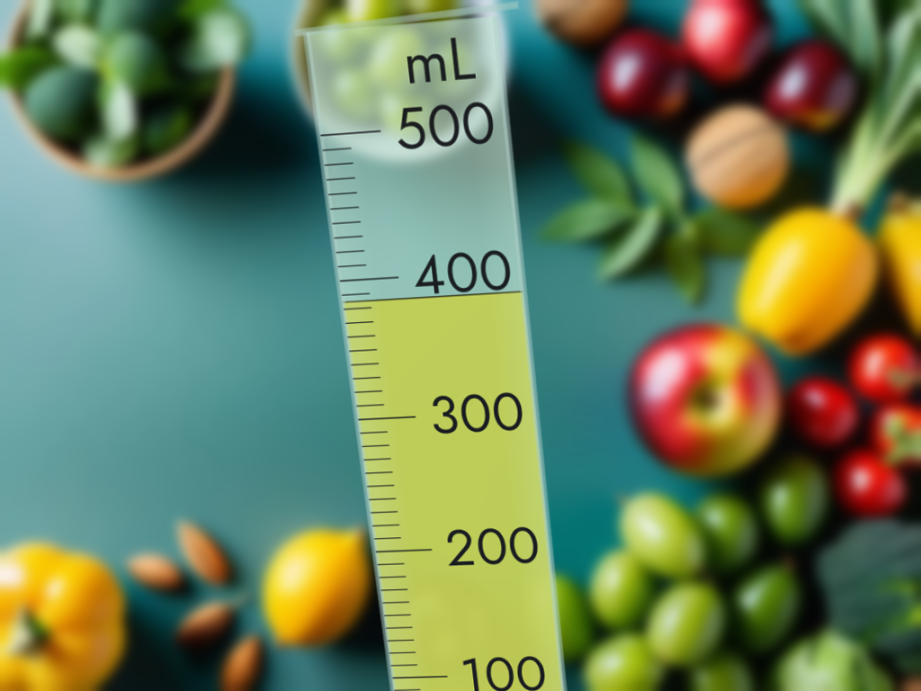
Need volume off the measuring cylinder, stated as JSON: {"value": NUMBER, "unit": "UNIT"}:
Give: {"value": 385, "unit": "mL"}
